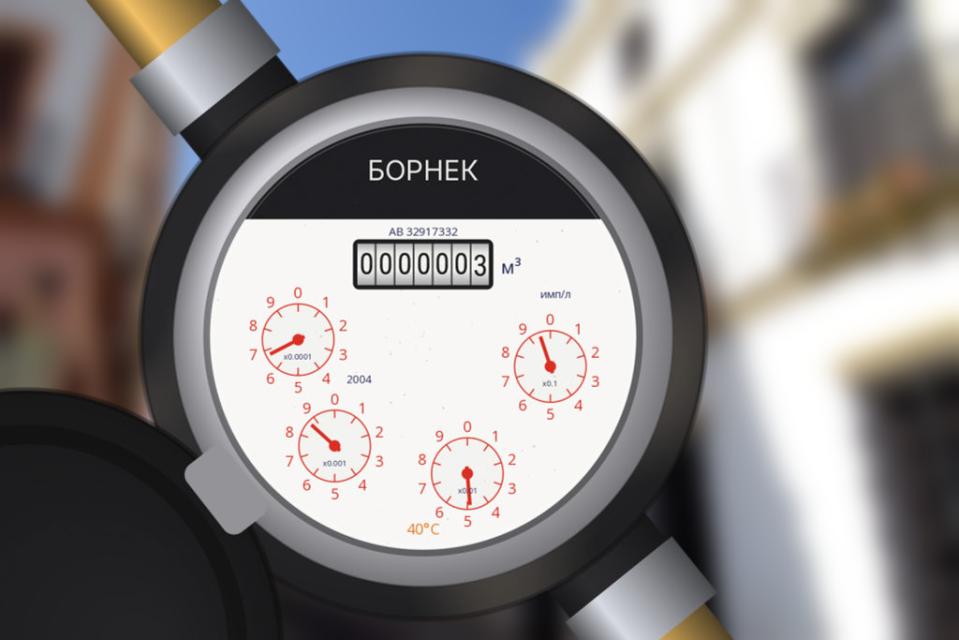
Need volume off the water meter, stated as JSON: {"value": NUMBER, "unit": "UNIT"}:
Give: {"value": 2.9486, "unit": "m³"}
